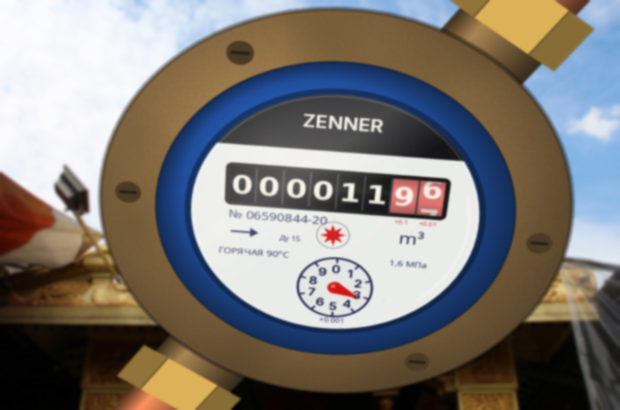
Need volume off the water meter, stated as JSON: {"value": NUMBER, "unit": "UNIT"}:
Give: {"value": 11.963, "unit": "m³"}
